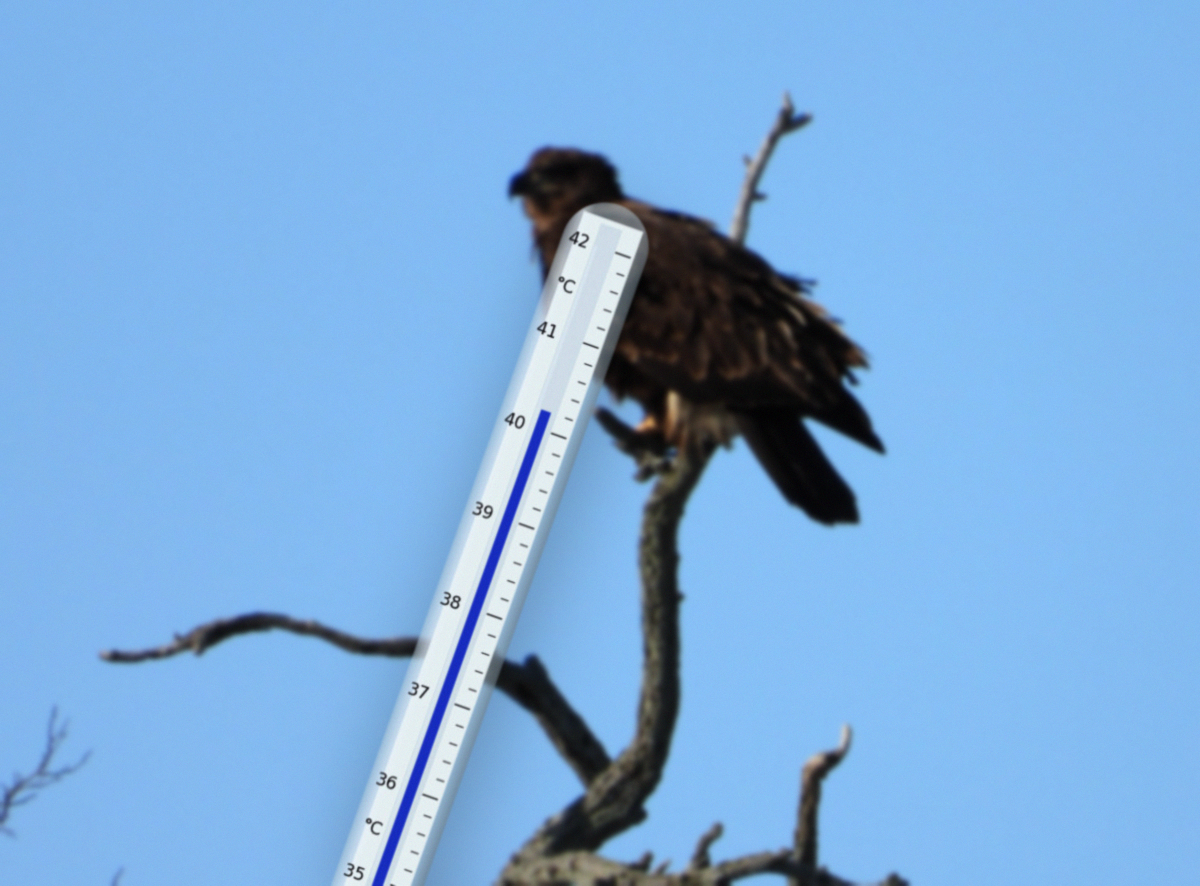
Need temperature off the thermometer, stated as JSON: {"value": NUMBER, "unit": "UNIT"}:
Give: {"value": 40.2, "unit": "°C"}
